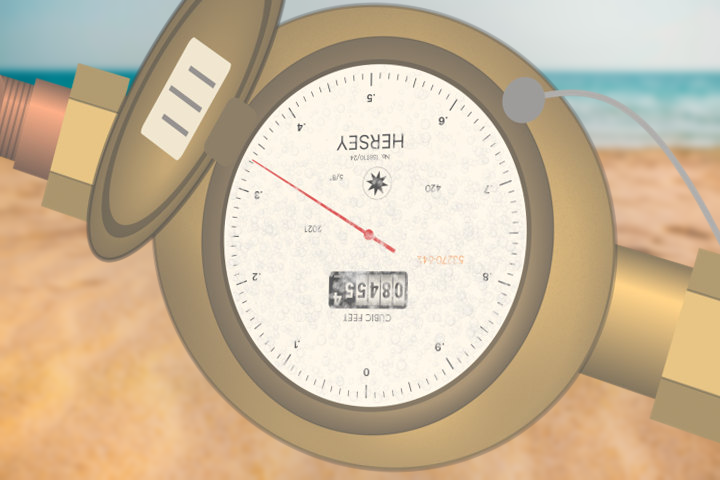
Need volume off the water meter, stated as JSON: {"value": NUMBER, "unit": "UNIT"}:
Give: {"value": 84554.33, "unit": "ft³"}
